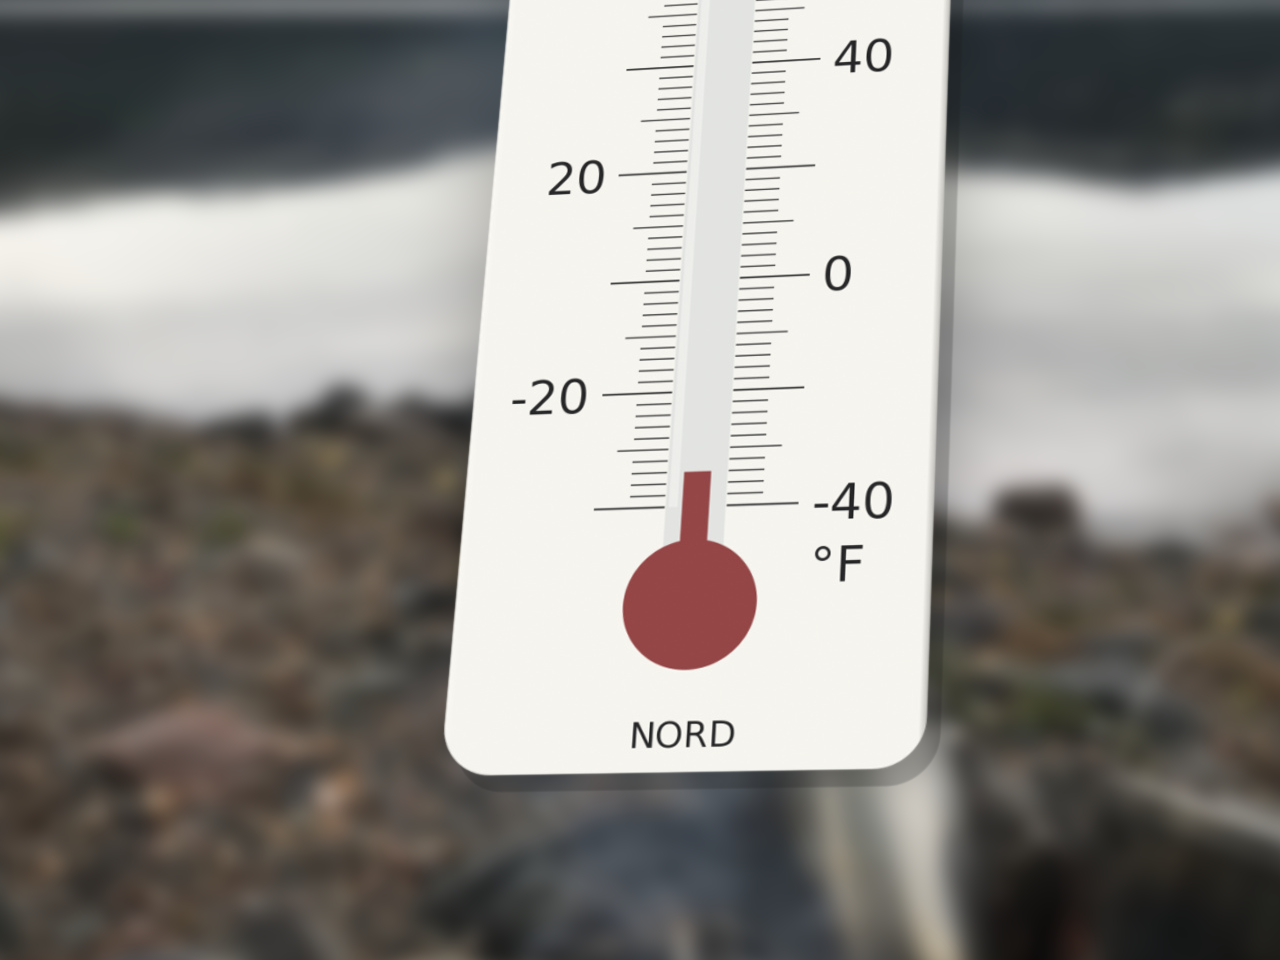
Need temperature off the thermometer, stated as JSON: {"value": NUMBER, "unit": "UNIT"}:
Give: {"value": -34, "unit": "°F"}
